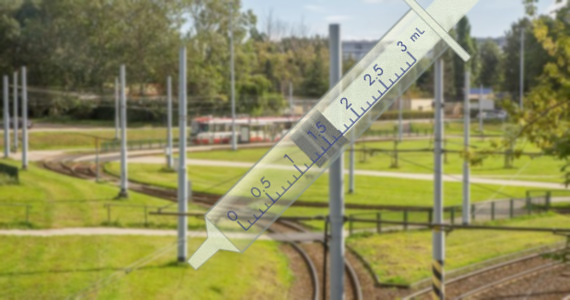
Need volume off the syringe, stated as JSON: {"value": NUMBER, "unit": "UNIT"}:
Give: {"value": 1.2, "unit": "mL"}
